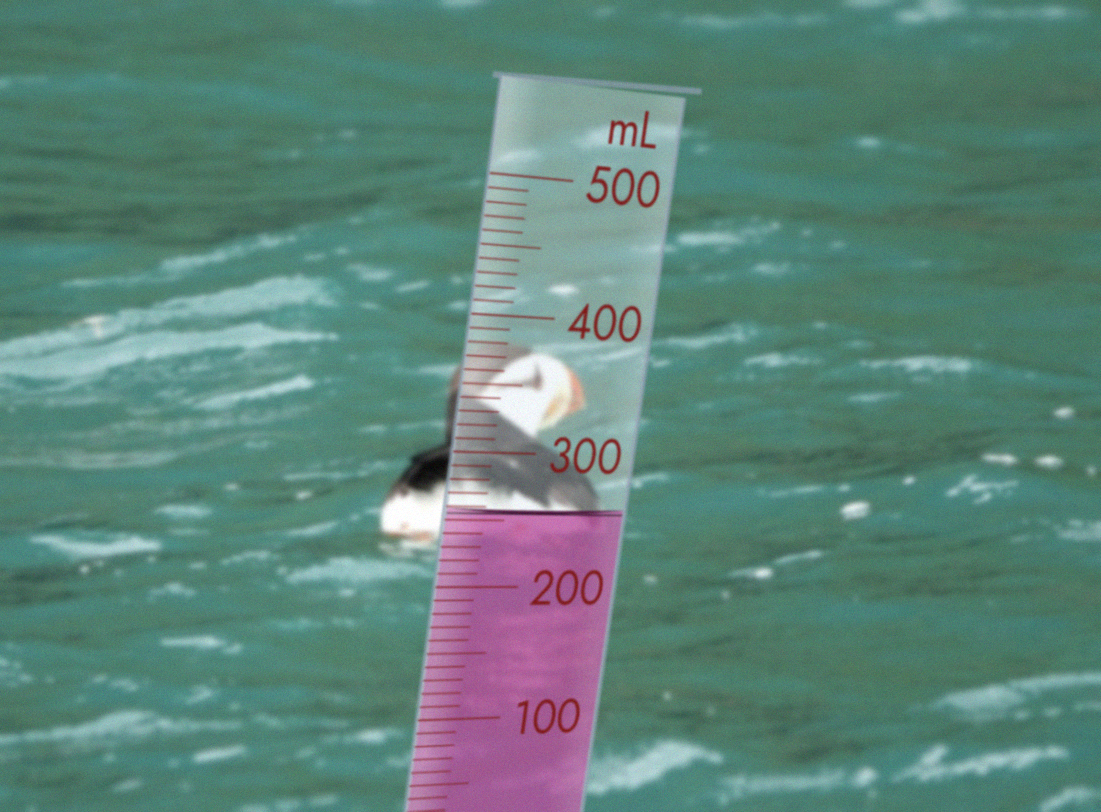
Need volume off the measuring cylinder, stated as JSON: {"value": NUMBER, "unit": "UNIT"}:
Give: {"value": 255, "unit": "mL"}
